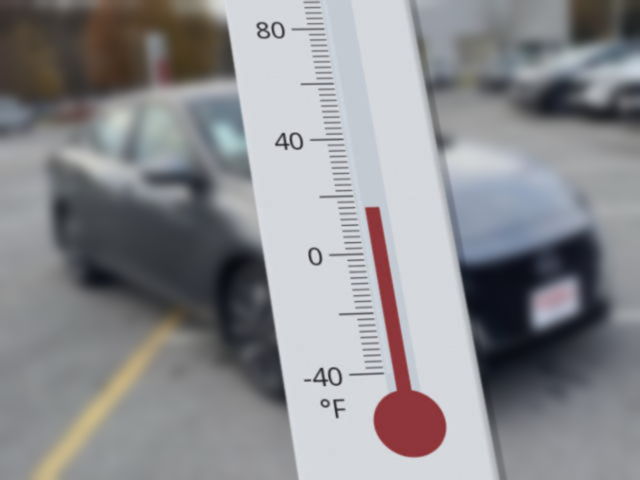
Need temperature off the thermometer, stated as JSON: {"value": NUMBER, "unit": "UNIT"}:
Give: {"value": 16, "unit": "°F"}
